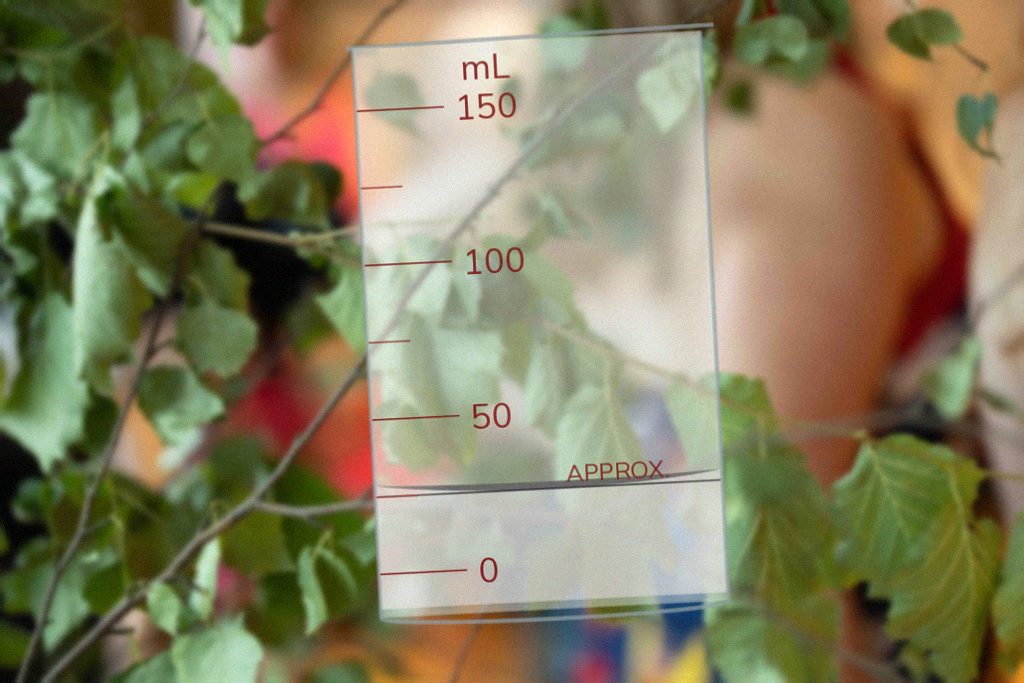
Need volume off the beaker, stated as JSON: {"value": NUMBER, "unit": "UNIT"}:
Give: {"value": 25, "unit": "mL"}
